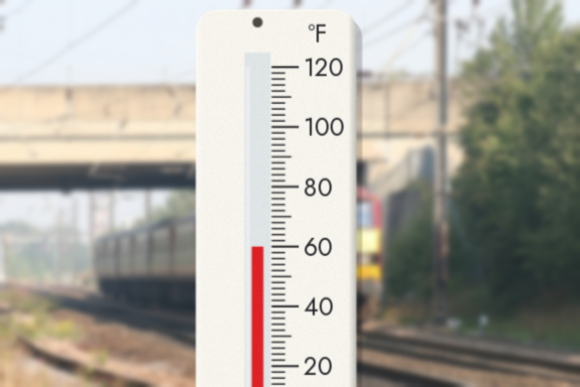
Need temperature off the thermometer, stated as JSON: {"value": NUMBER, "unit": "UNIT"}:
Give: {"value": 60, "unit": "°F"}
